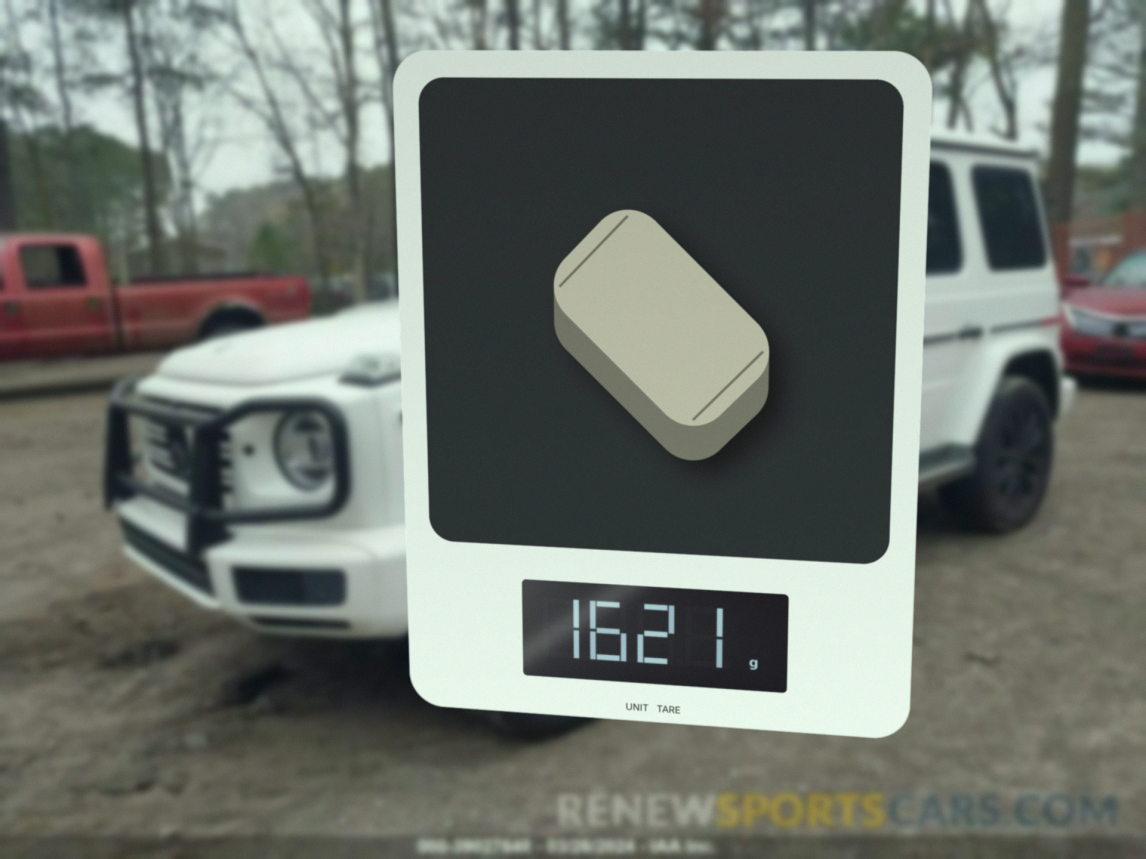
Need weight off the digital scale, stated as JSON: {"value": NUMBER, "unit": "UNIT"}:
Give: {"value": 1621, "unit": "g"}
